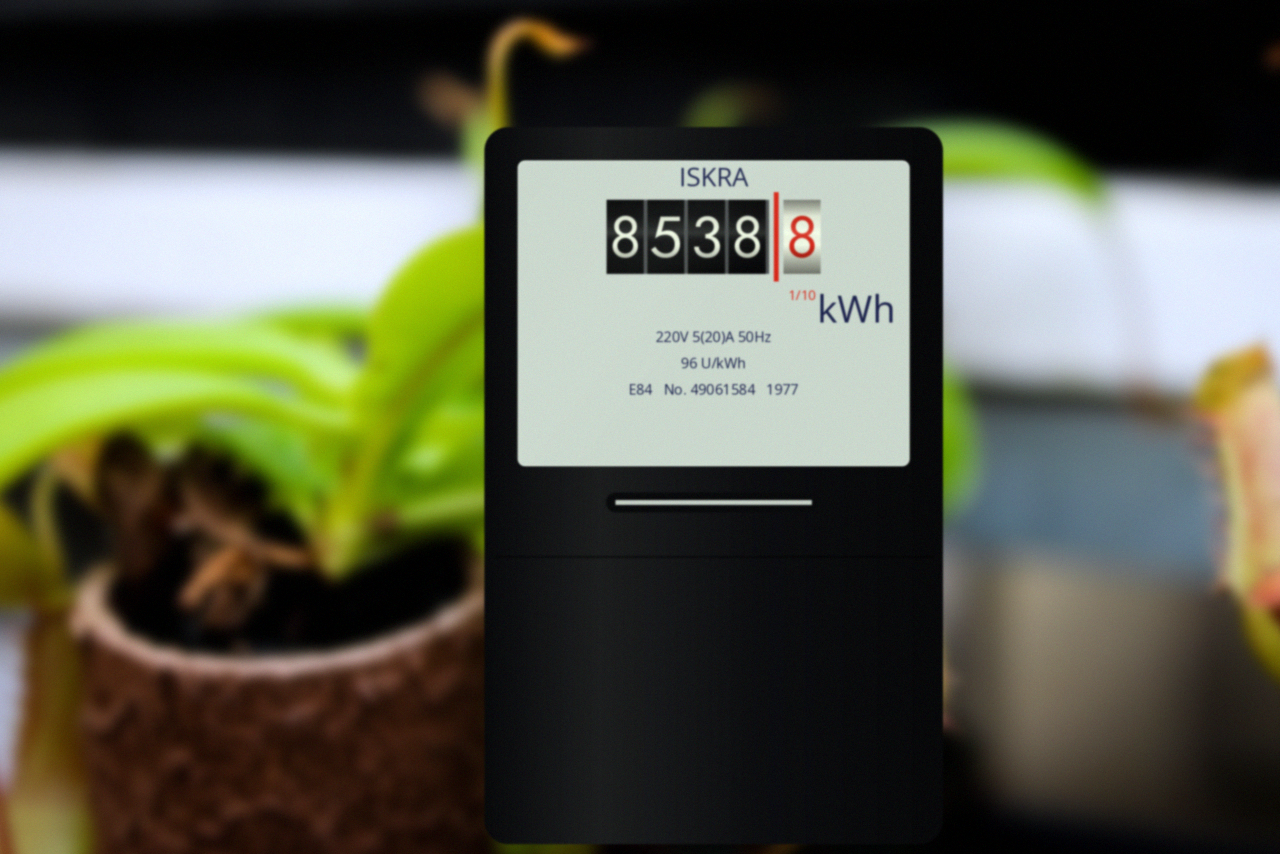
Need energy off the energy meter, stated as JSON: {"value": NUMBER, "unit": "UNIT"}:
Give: {"value": 8538.8, "unit": "kWh"}
